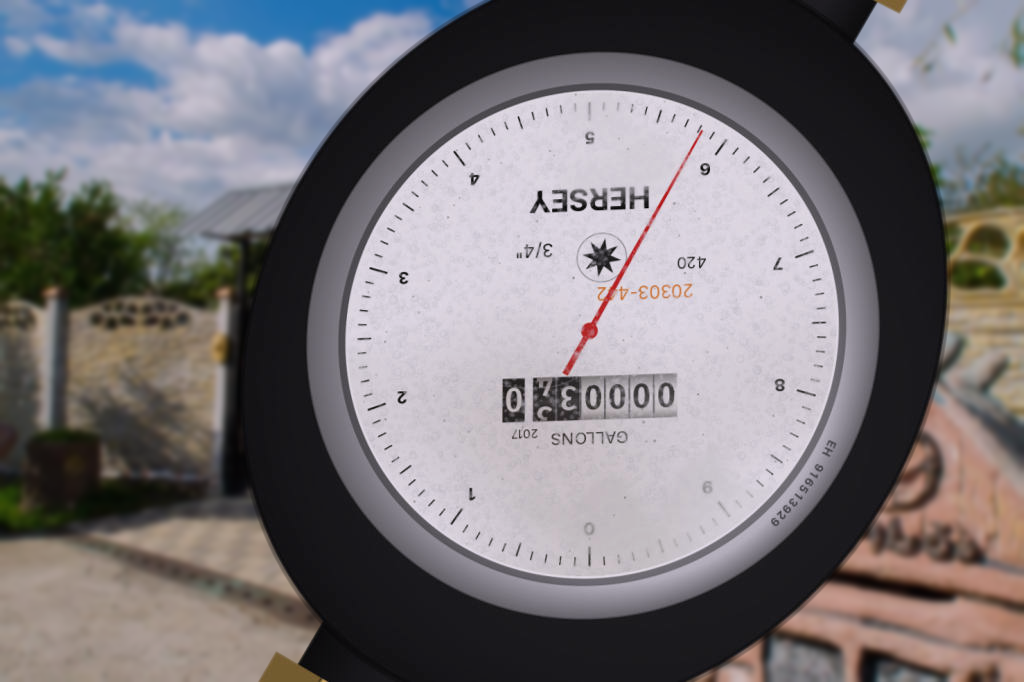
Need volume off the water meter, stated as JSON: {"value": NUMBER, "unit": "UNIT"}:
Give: {"value": 335.8, "unit": "gal"}
